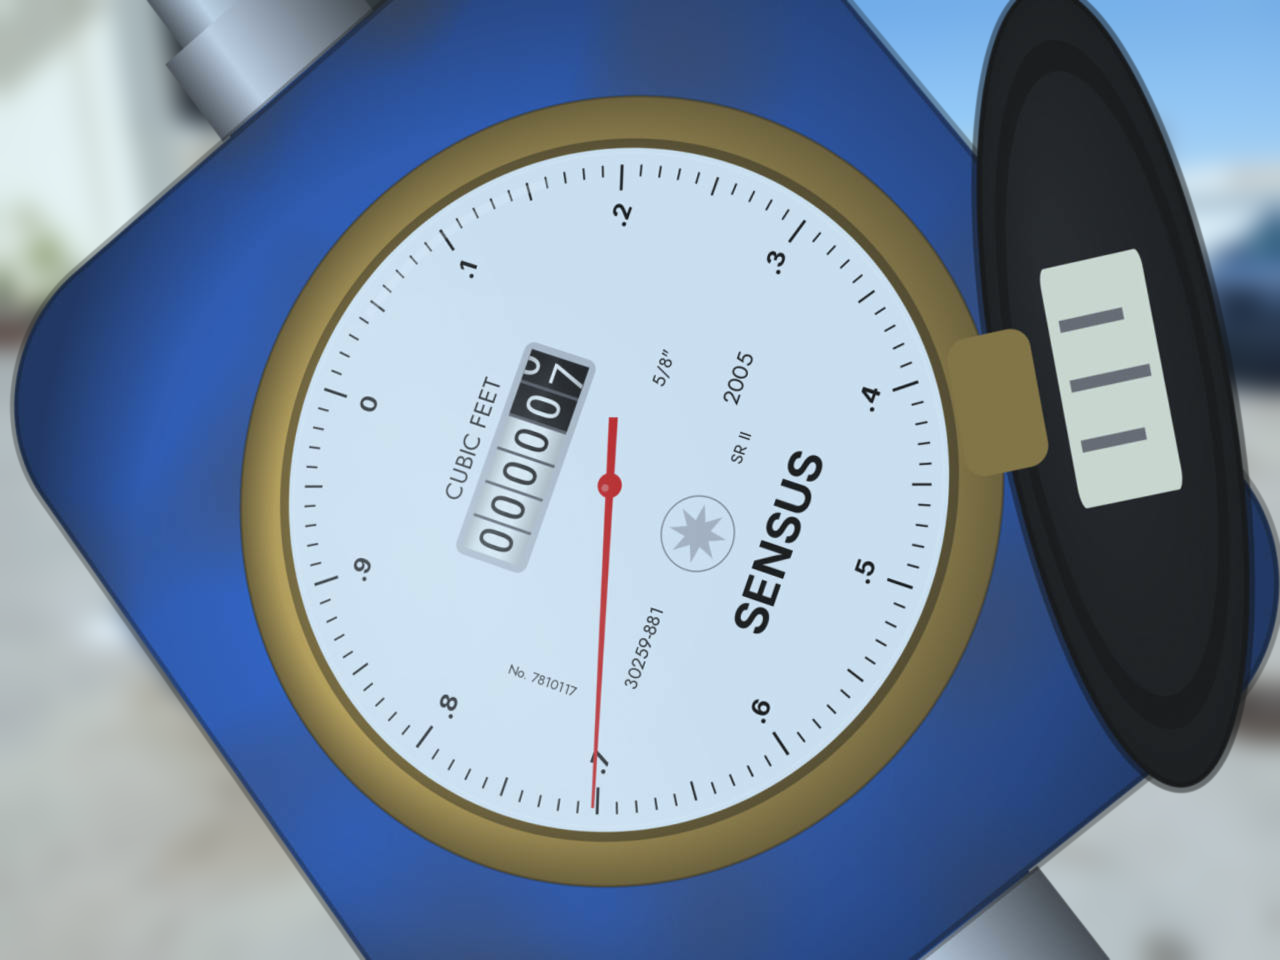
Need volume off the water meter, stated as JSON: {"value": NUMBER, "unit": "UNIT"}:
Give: {"value": 6.70, "unit": "ft³"}
